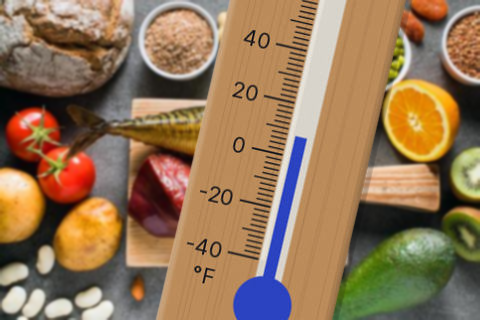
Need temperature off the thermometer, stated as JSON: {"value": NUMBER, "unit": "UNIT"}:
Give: {"value": 8, "unit": "°F"}
